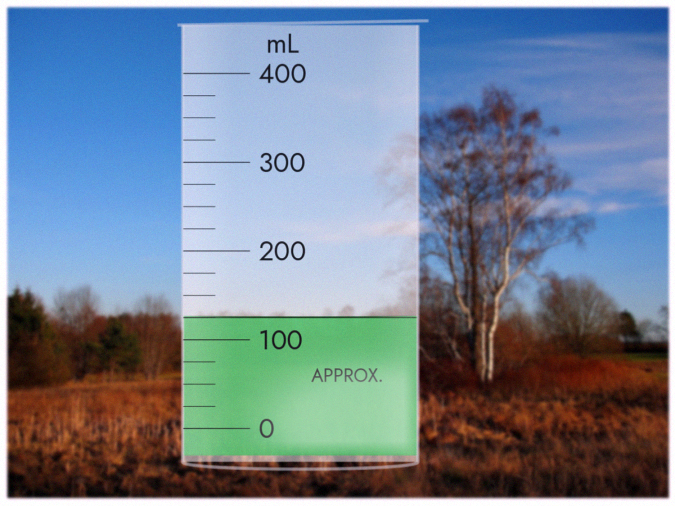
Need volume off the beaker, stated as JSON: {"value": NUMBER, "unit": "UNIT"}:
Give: {"value": 125, "unit": "mL"}
